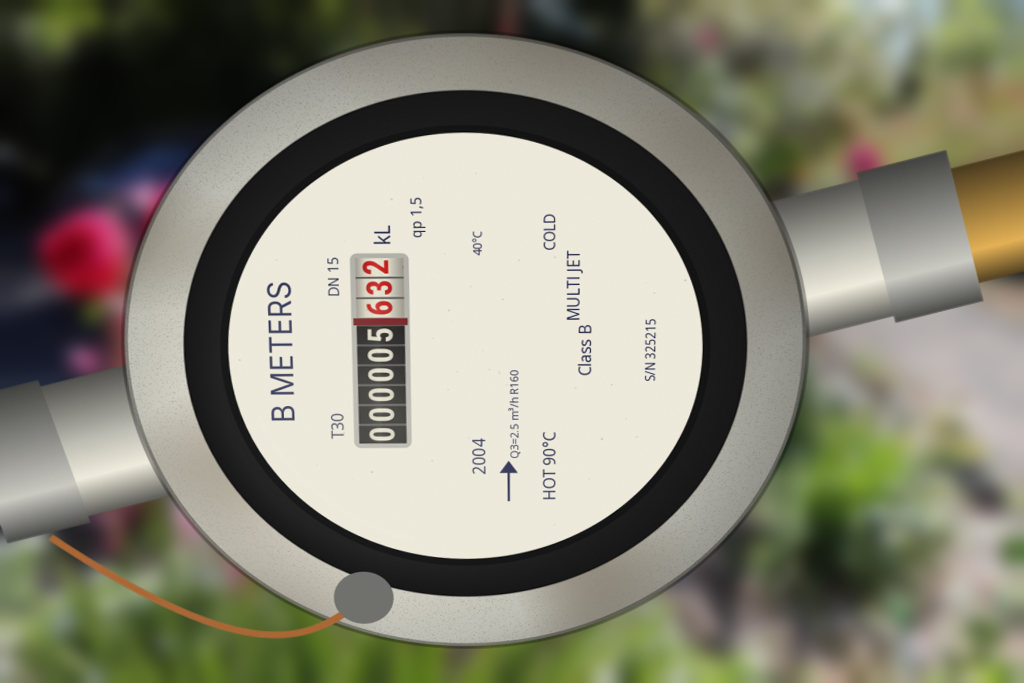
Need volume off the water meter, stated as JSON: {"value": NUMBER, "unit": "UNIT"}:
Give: {"value": 5.632, "unit": "kL"}
